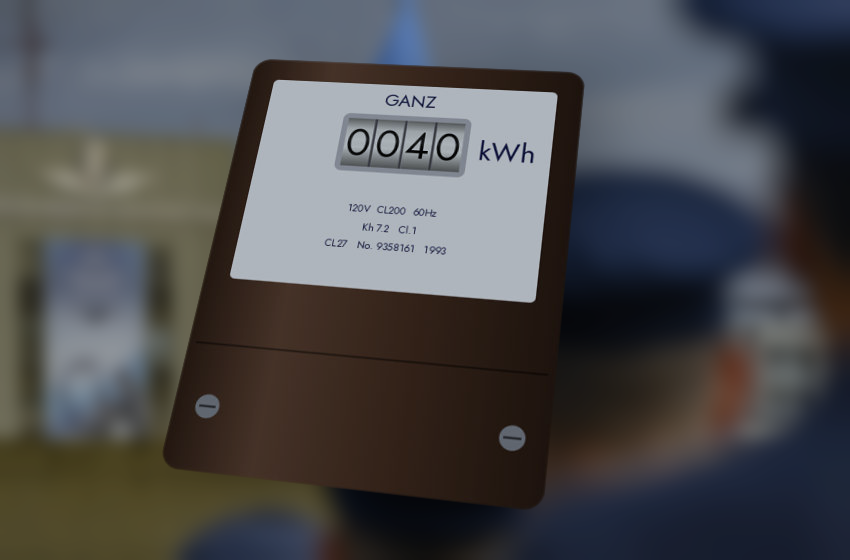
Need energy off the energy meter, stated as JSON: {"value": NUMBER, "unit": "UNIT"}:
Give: {"value": 40, "unit": "kWh"}
